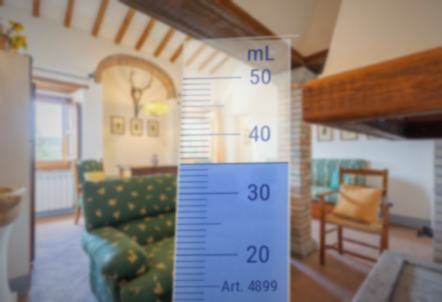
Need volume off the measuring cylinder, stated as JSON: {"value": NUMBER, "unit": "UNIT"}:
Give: {"value": 35, "unit": "mL"}
